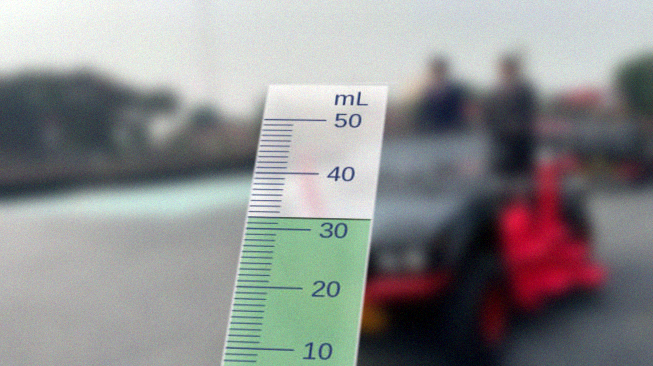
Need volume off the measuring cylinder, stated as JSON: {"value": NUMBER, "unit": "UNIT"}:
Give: {"value": 32, "unit": "mL"}
